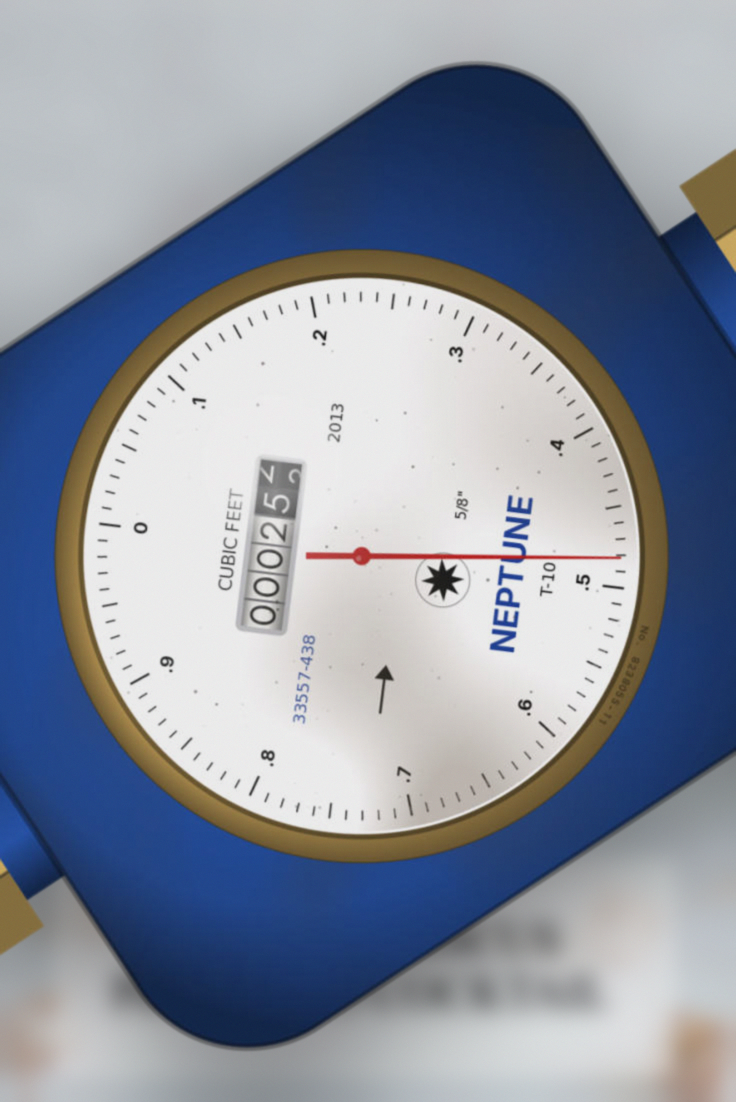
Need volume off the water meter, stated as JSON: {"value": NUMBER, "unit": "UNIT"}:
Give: {"value": 252.48, "unit": "ft³"}
